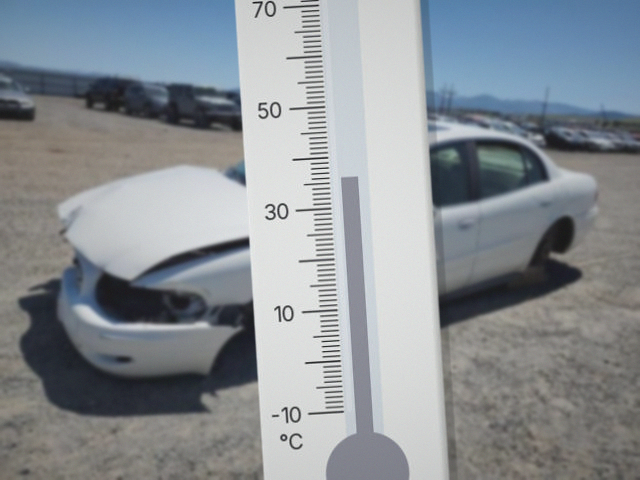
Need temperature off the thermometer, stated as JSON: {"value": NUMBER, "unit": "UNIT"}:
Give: {"value": 36, "unit": "°C"}
